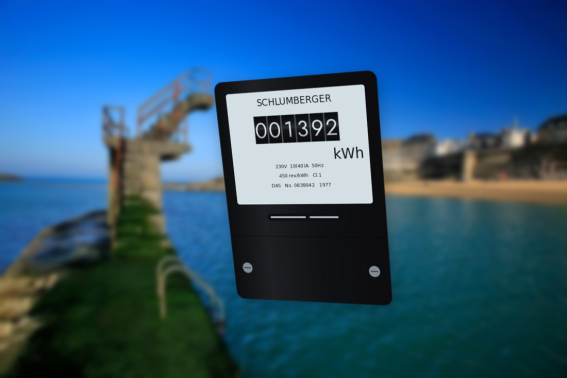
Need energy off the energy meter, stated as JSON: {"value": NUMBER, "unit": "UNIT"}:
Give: {"value": 1392, "unit": "kWh"}
